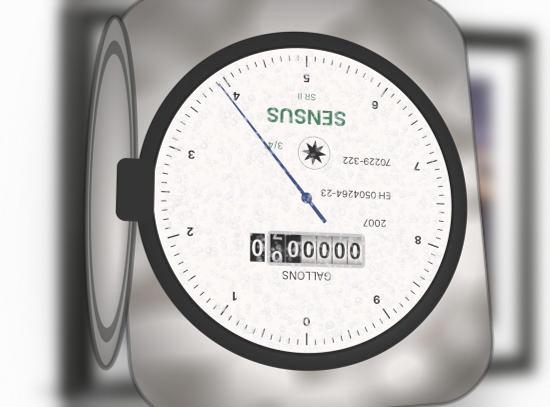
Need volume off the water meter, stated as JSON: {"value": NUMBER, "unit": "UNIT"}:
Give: {"value": 63.9, "unit": "gal"}
